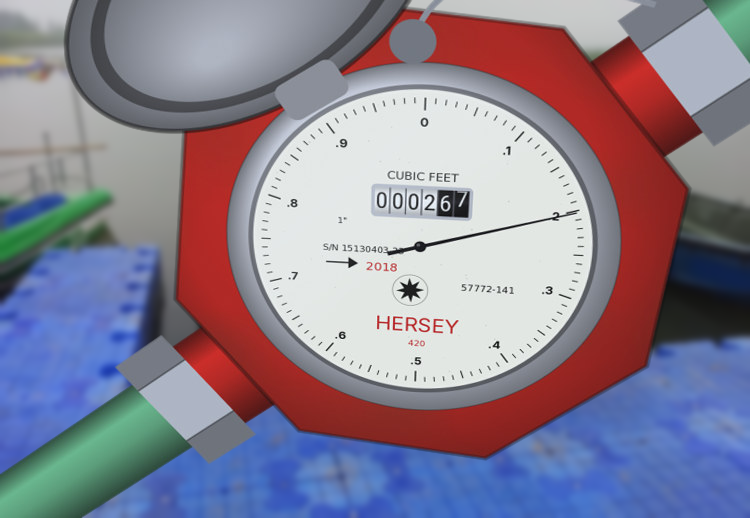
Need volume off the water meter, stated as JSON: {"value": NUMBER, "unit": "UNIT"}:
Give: {"value": 267.20, "unit": "ft³"}
